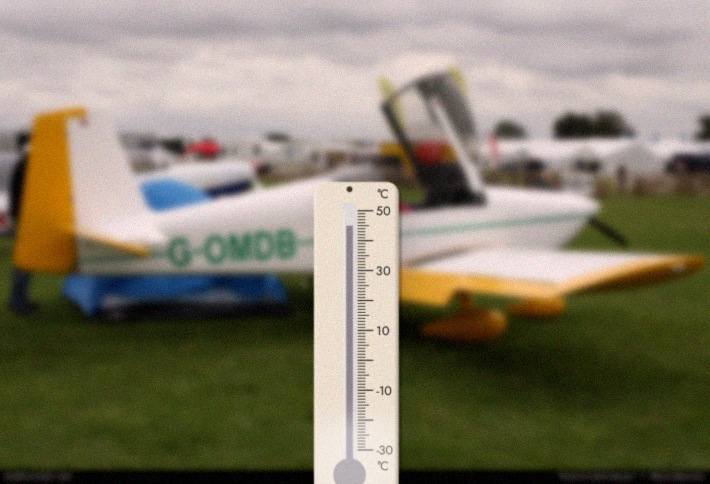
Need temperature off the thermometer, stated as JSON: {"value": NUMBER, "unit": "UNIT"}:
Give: {"value": 45, "unit": "°C"}
